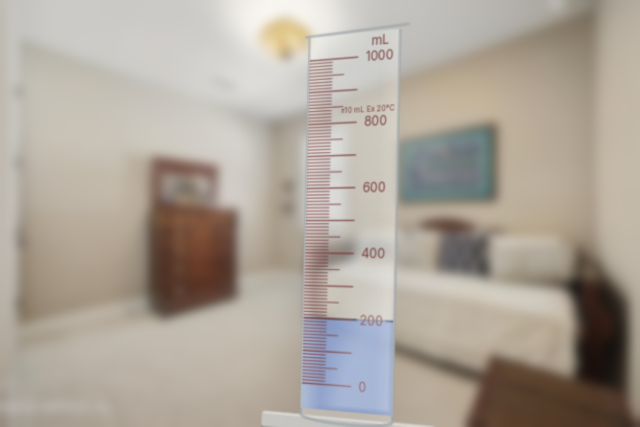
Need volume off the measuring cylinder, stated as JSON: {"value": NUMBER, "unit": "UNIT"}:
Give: {"value": 200, "unit": "mL"}
